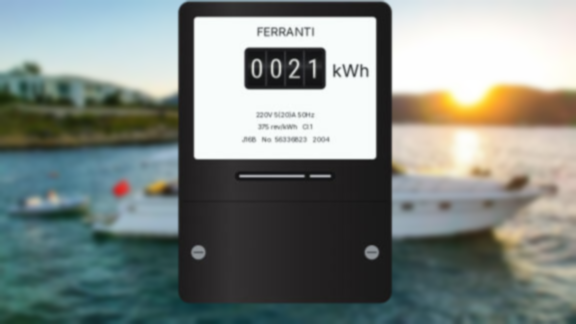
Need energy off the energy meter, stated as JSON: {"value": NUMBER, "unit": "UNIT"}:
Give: {"value": 21, "unit": "kWh"}
